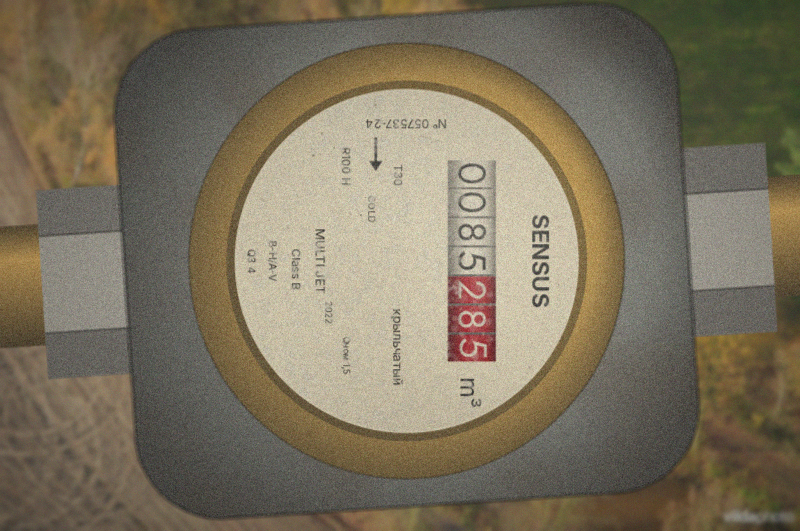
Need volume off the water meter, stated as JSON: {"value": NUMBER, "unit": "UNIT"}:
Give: {"value": 85.285, "unit": "m³"}
